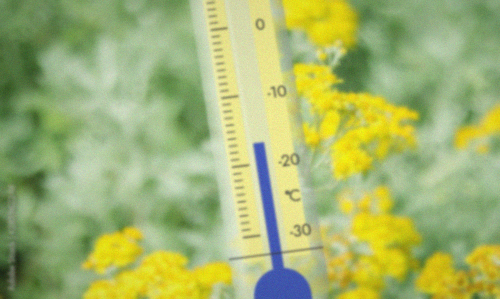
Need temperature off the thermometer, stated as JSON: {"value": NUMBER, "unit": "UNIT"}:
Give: {"value": -17, "unit": "°C"}
